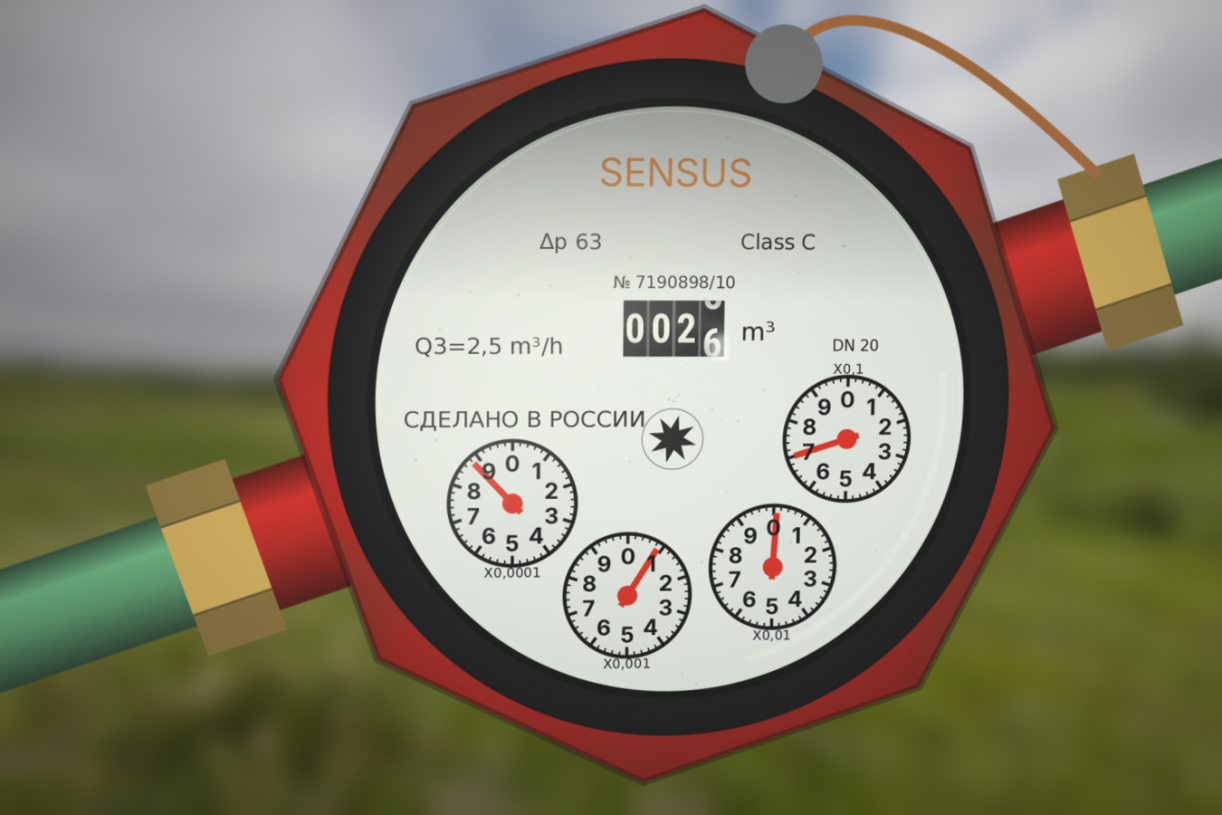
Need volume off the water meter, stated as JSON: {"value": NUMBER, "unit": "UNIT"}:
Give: {"value": 25.7008, "unit": "m³"}
